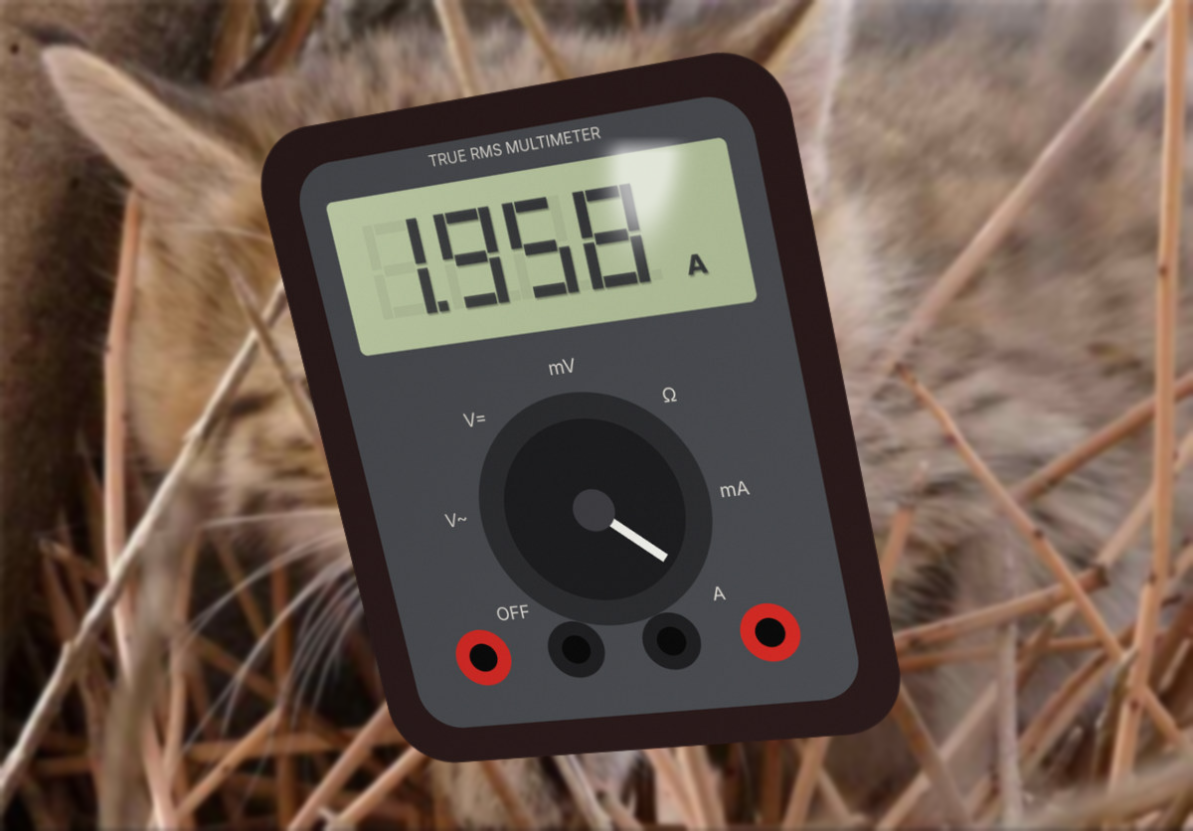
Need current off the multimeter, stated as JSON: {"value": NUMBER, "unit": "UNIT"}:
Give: {"value": 1.958, "unit": "A"}
